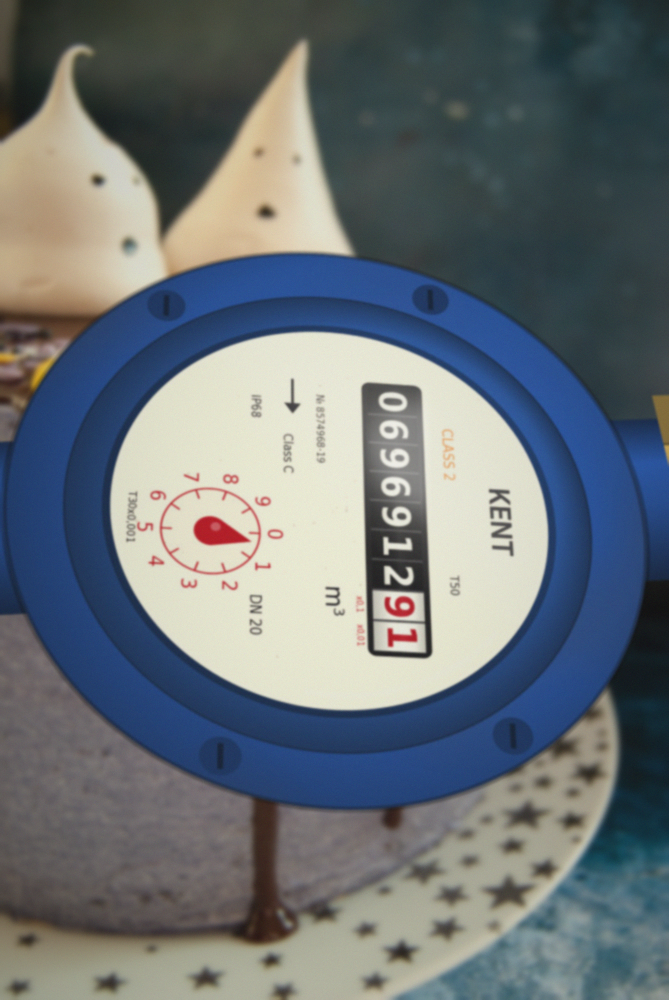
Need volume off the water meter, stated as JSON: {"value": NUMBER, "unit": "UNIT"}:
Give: {"value": 696912.910, "unit": "m³"}
